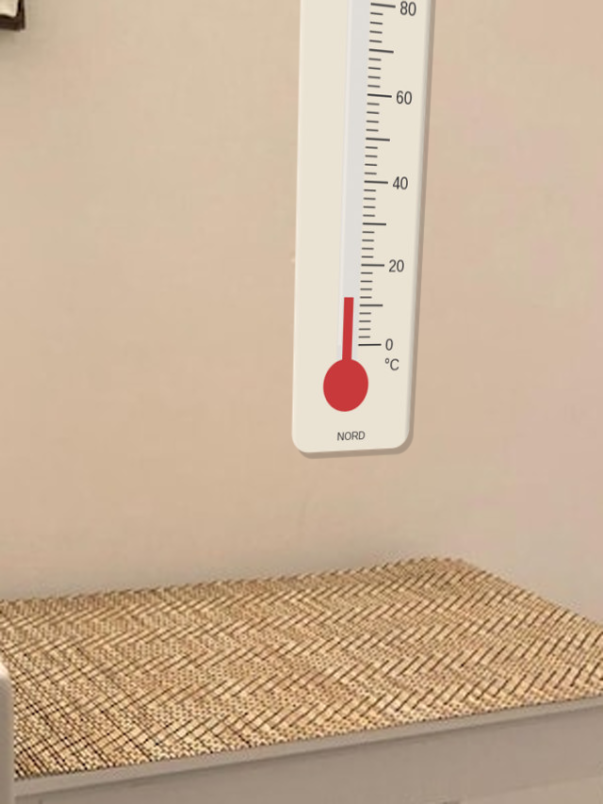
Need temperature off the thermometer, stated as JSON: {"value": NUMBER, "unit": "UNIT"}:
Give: {"value": 12, "unit": "°C"}
